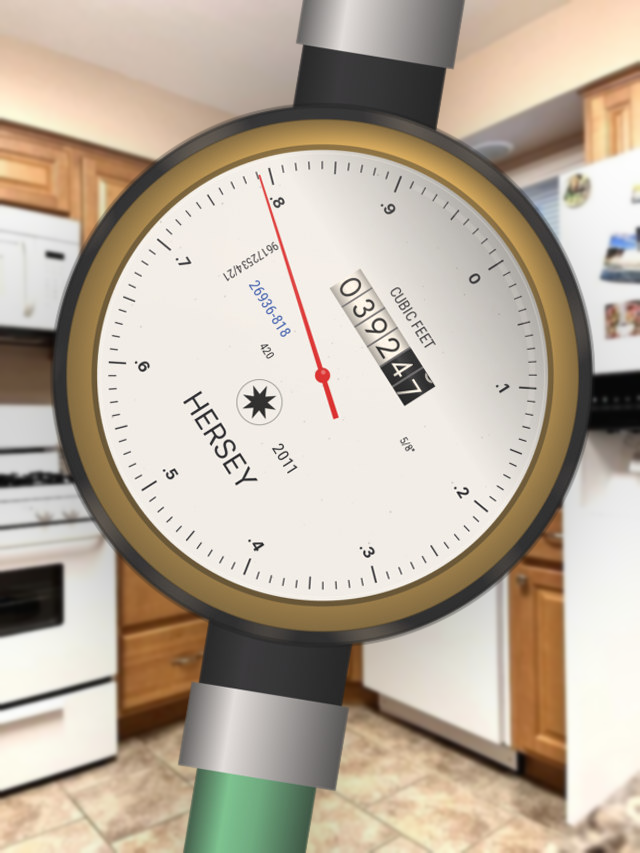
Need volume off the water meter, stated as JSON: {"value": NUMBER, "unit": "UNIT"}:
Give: {"value": 39246.79, "unit": "ft³"}
